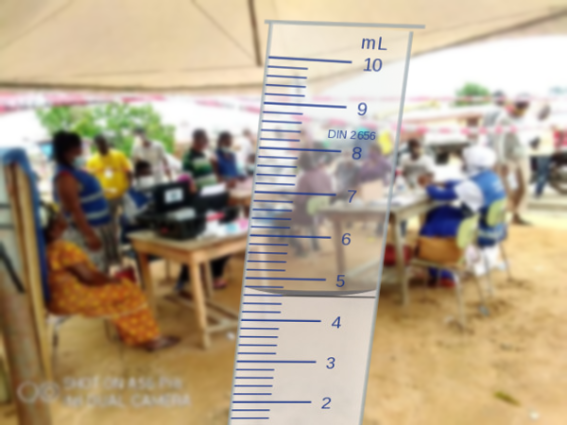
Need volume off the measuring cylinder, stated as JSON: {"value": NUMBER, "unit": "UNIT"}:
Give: {"value": 4.6, "unit": "mL"}
